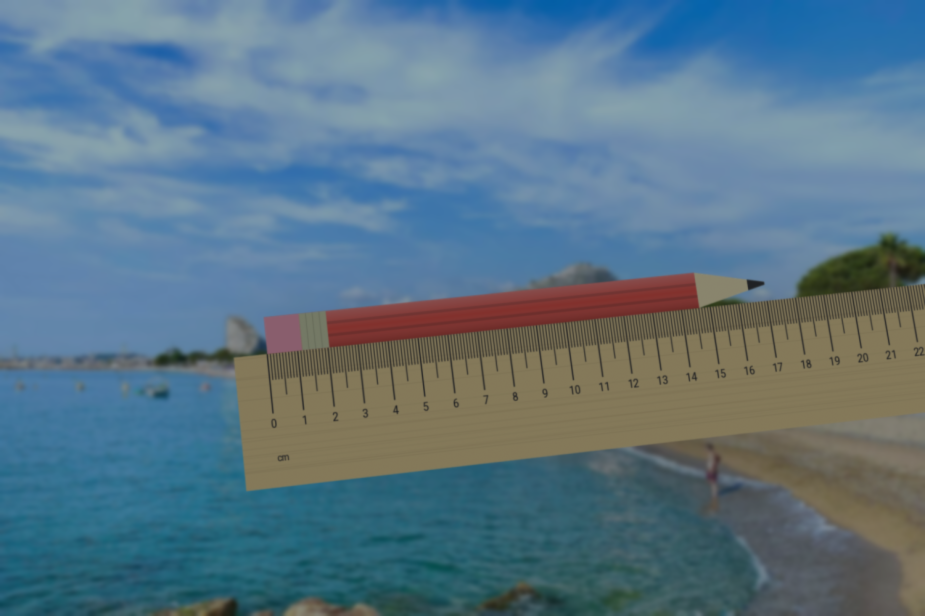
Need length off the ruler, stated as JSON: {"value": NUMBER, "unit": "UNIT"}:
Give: {"value": 17, "unit": "cm"}
